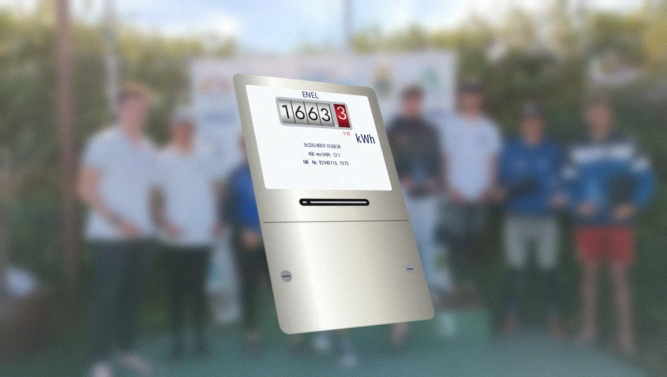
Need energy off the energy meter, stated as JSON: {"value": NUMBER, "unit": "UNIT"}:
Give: {"value": 1663.3, "unit": "kWh"}
